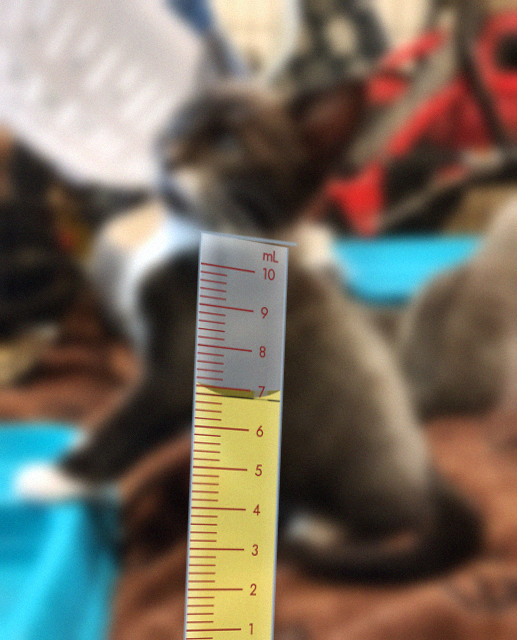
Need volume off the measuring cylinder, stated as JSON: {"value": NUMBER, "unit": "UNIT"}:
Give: {"value": 6.8, "unit": "mL"}
